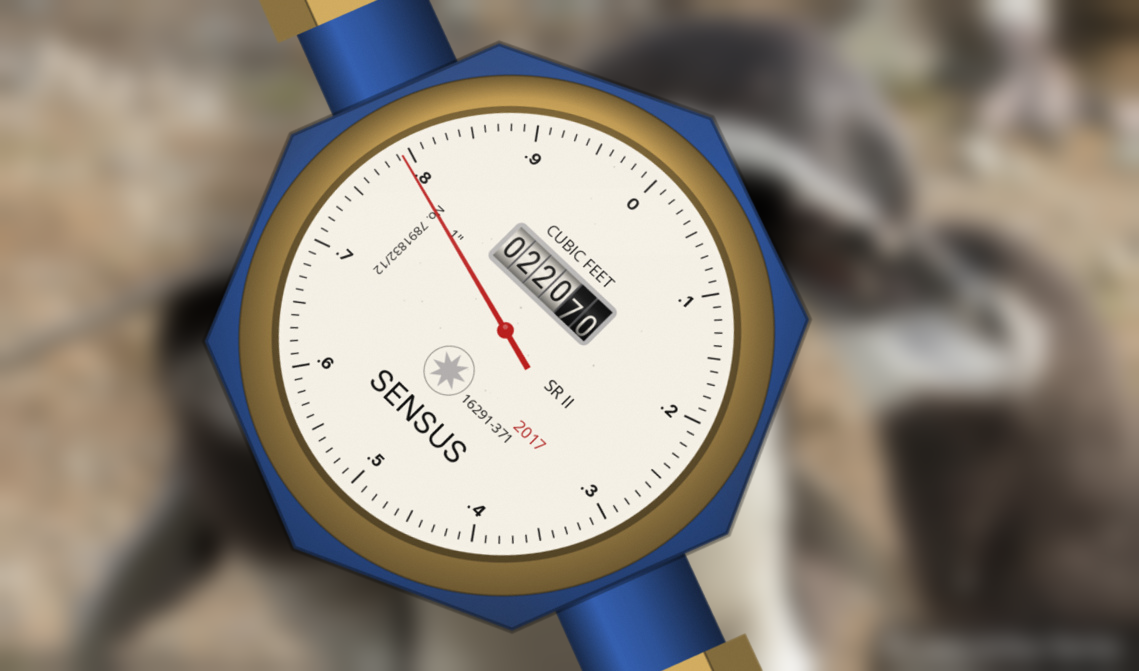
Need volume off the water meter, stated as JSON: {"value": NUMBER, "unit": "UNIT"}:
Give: {"value": 22069.79, "unit": "ft³"}
